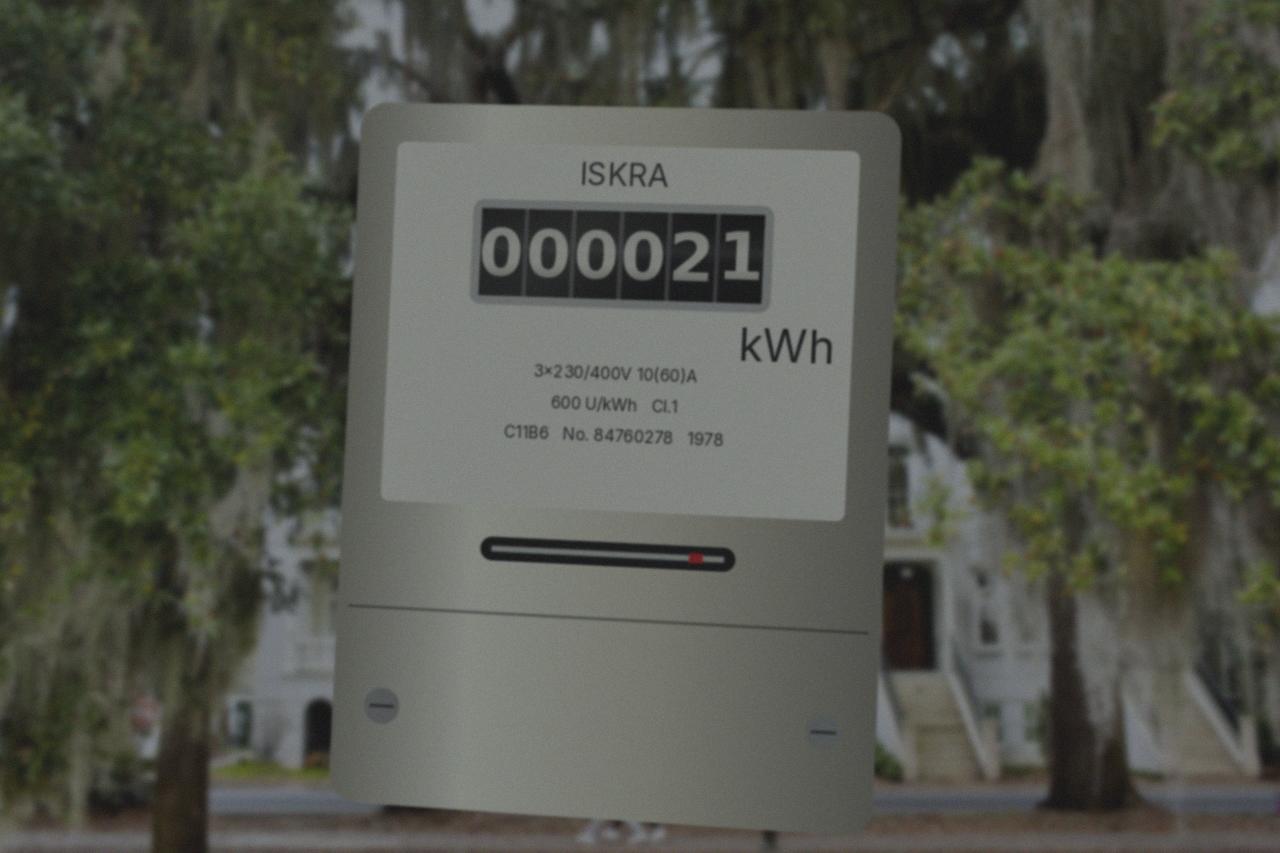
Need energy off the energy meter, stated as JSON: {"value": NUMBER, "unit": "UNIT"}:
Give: {"value": 21, "unit": "kWh"}
